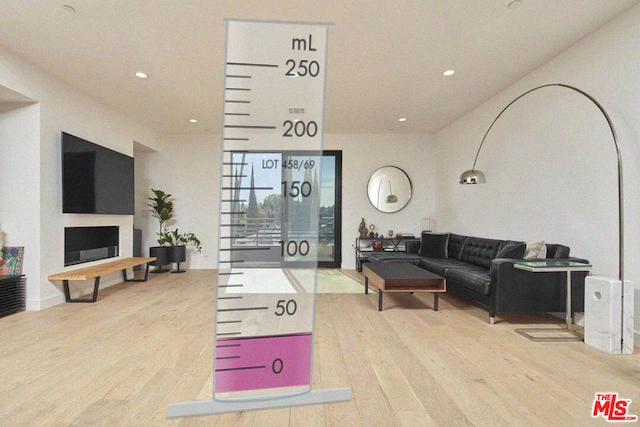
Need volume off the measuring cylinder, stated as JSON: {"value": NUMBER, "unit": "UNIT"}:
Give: {"value": 25, "unit": "mL"}
